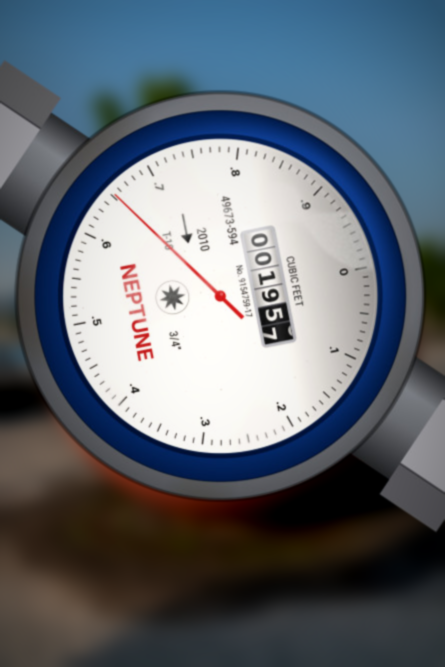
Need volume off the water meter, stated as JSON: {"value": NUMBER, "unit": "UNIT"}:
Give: {"value": 1956.65, "unit": "ft³"}
